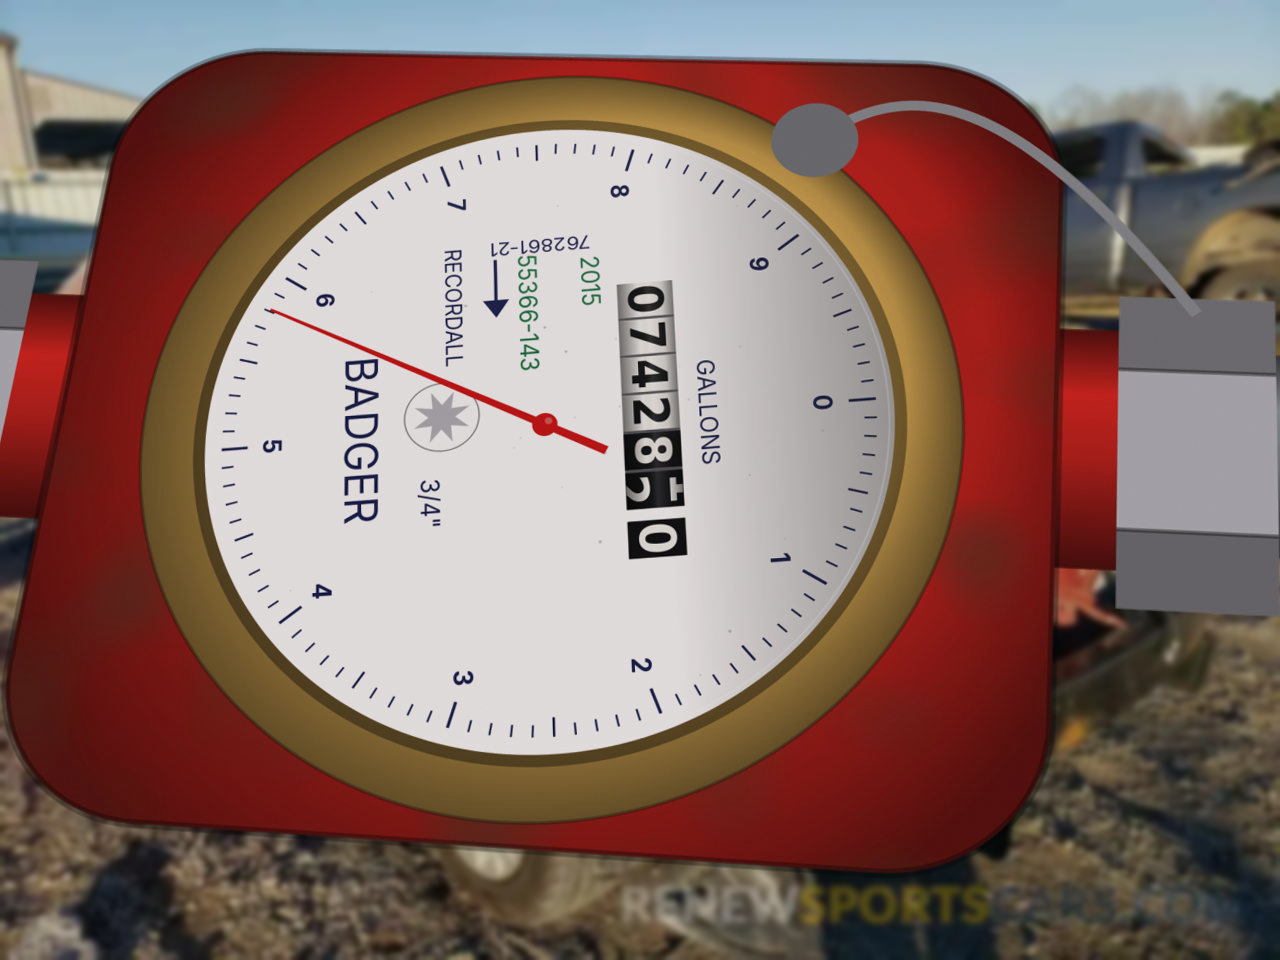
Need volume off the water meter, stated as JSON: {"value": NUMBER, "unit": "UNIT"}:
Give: {"value": 742815.8, "unit": "gal"}
